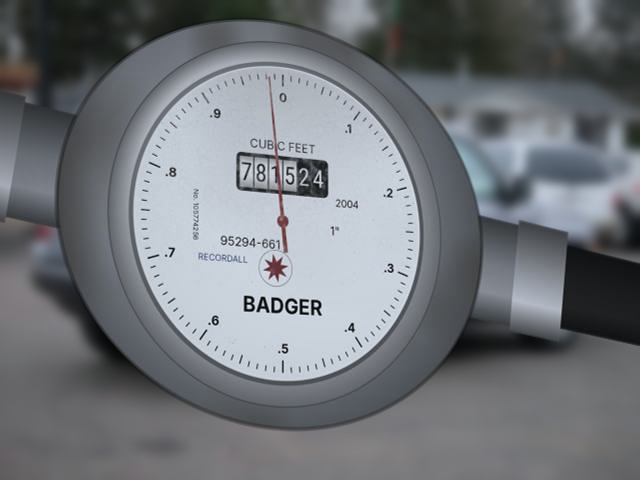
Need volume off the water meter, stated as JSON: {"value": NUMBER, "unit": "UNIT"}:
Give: {"value": 781523.98, "unit": "ft³"}
